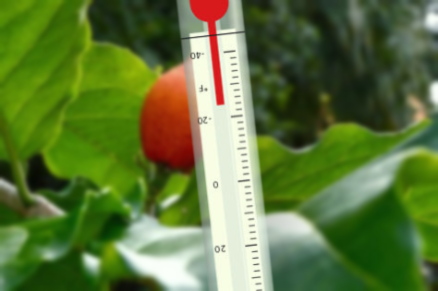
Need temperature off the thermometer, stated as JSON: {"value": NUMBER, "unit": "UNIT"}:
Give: {"value": -24, "unit": "°F"}
